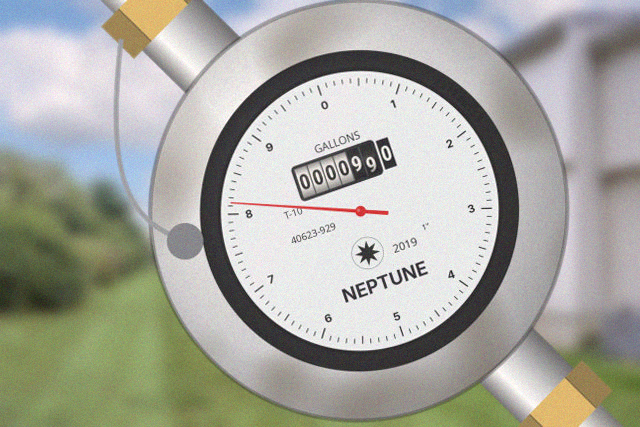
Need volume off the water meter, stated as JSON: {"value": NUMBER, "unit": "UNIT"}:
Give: {"value": 988.1, "unit": "gal"}
